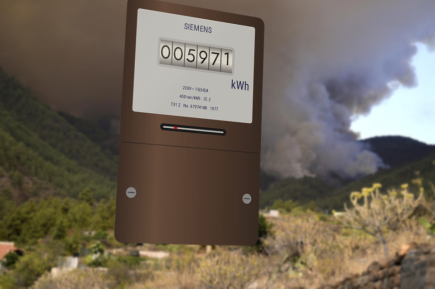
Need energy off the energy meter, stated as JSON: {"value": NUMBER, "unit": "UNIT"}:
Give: {"value": 5971, "unit": "kWh"}
